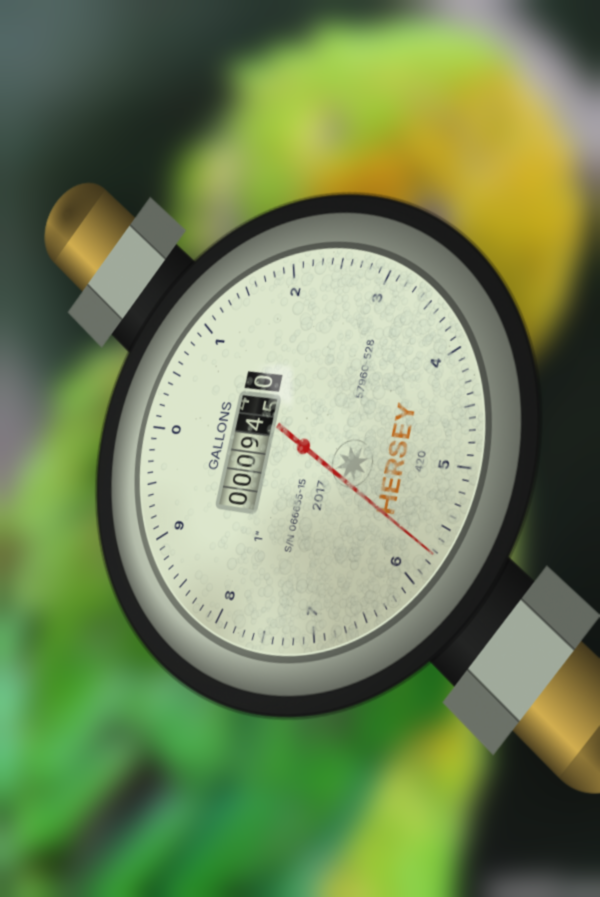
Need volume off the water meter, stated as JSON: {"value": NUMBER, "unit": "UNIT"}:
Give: {"value": 9445.7, "unit": "gal"}
